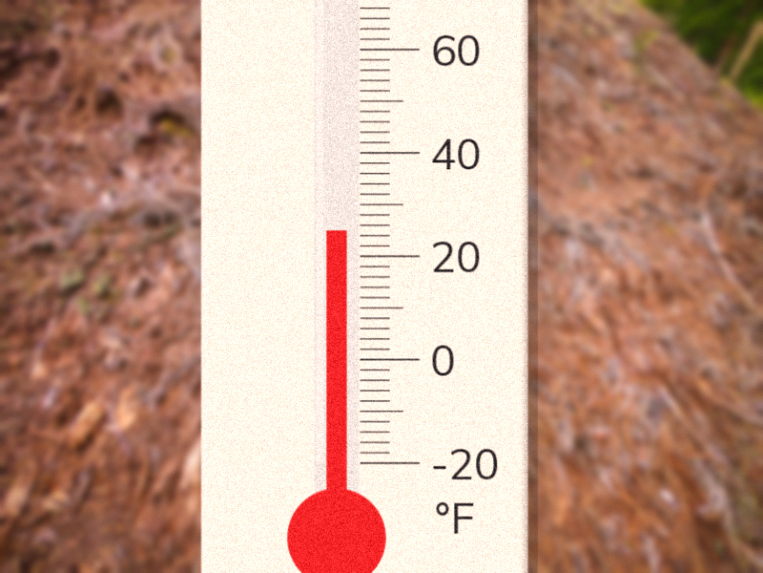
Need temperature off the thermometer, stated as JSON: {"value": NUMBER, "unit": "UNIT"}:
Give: {"value": 25, "unit": "°F"}
